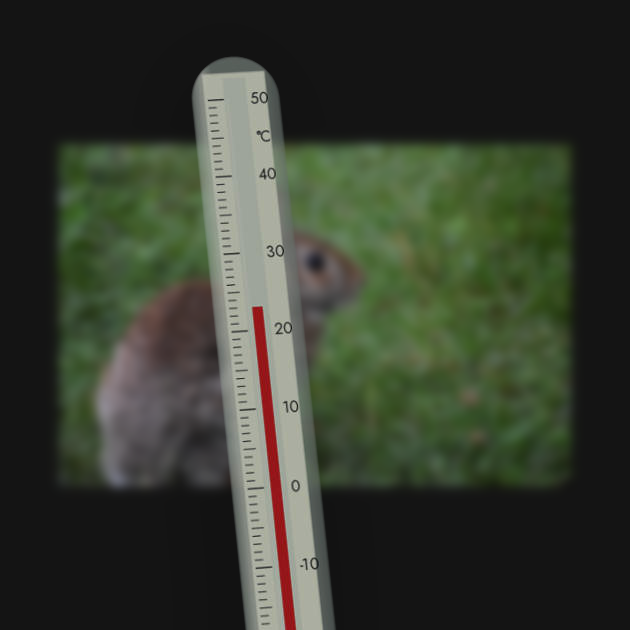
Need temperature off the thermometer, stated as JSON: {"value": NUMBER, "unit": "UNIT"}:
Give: {"value": 23, "unit": "°C"}
